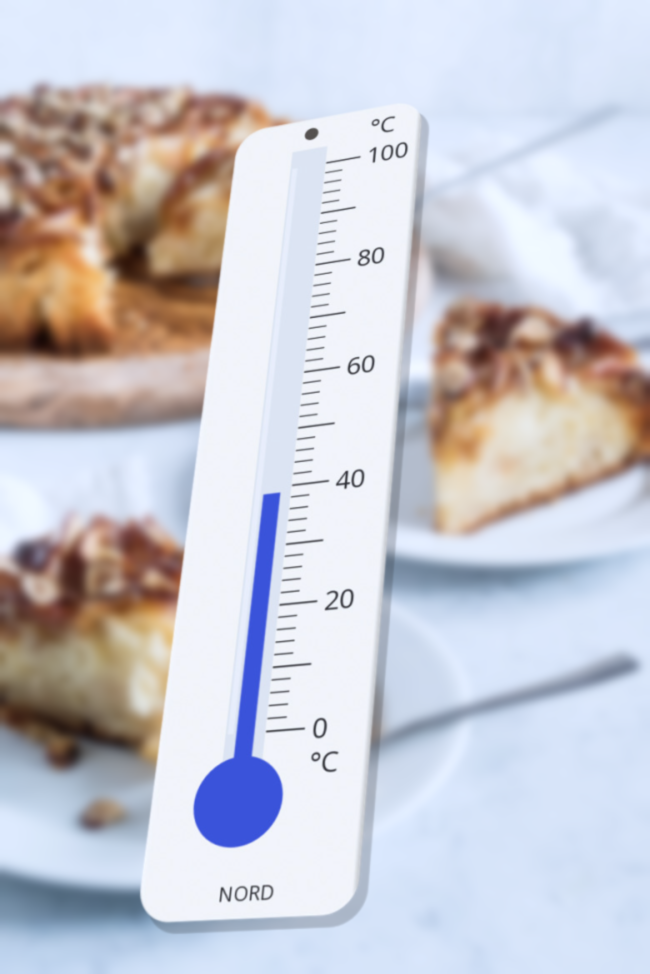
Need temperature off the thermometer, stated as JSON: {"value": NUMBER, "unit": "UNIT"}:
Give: {"value": 39, "unit": "°C"}
